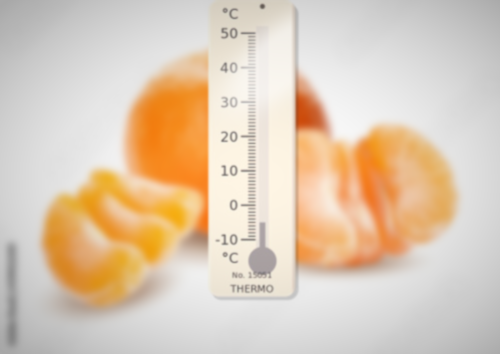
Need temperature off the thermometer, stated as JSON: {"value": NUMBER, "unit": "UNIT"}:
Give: {"value": -5, "unit": "°C"}
